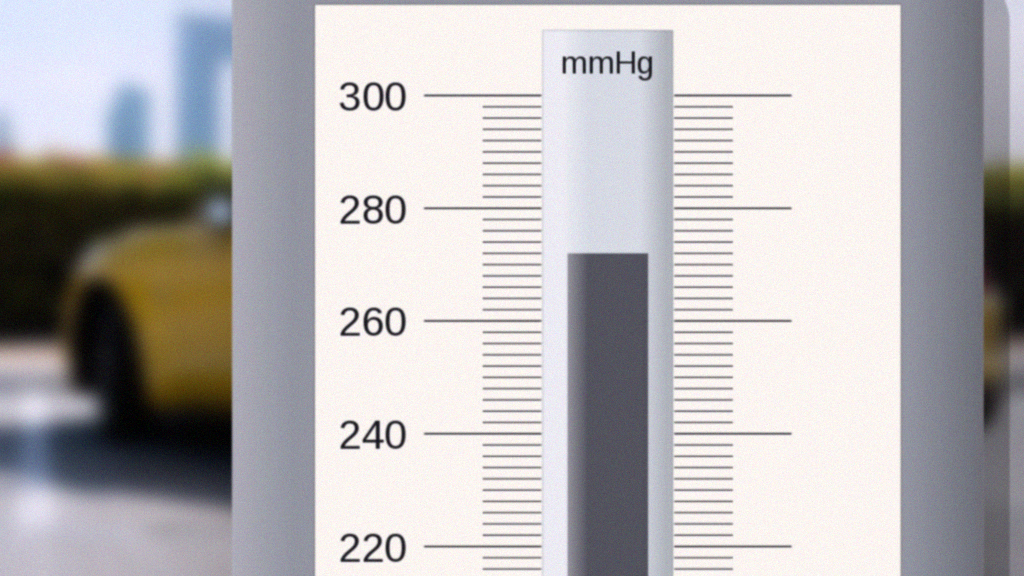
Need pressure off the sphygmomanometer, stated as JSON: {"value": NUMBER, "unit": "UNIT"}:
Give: {"value": 272, "unit": "mmHg"}
